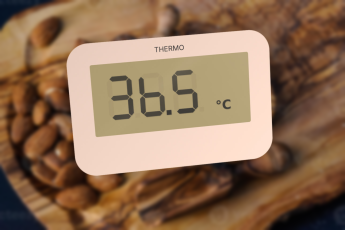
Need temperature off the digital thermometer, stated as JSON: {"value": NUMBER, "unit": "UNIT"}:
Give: {"value": 36.5, "unit": "°C"}
